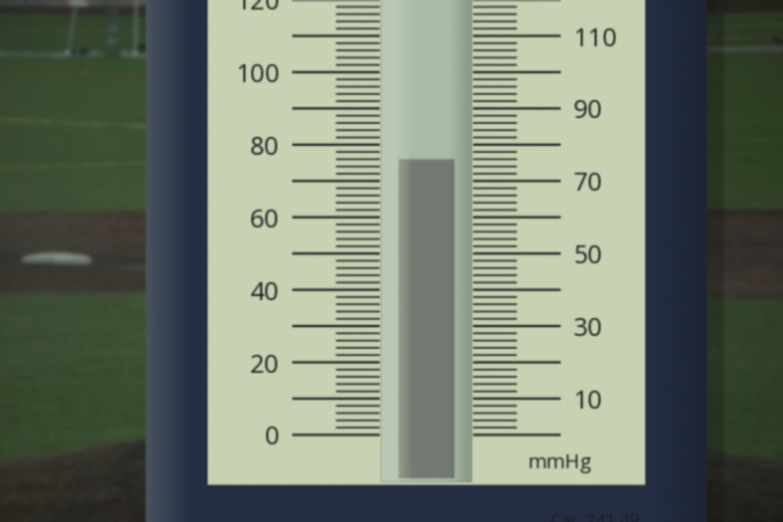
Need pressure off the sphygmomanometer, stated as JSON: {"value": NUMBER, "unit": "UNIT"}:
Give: {"value": 76, "unit": "mmHg"}
